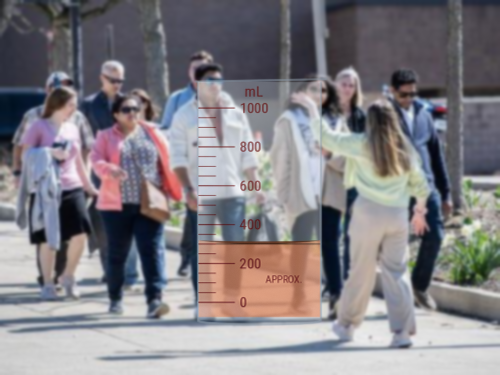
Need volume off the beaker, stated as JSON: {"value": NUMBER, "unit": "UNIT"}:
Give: {"value": 300, "unit": "mL"}
